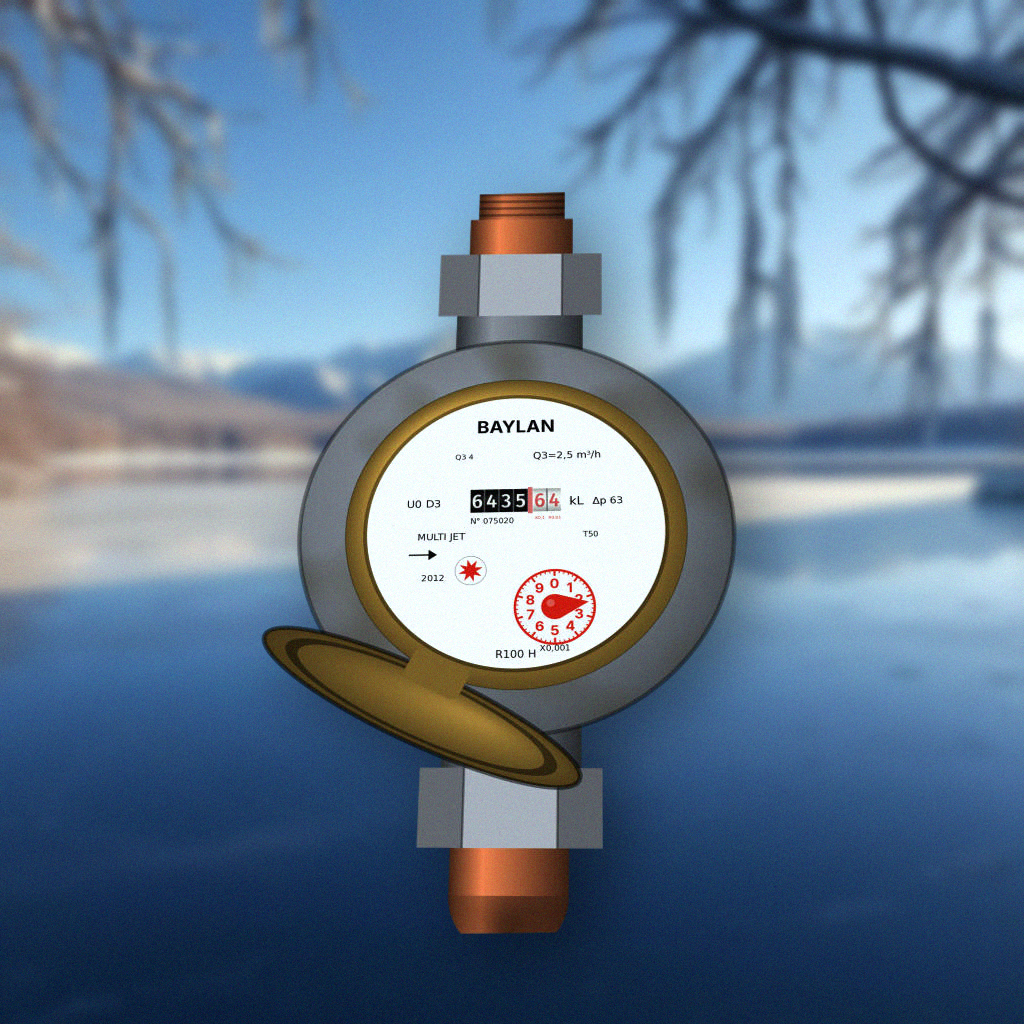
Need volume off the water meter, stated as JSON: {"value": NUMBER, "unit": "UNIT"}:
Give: {"value": 6435.642, "unit": "kL"}
